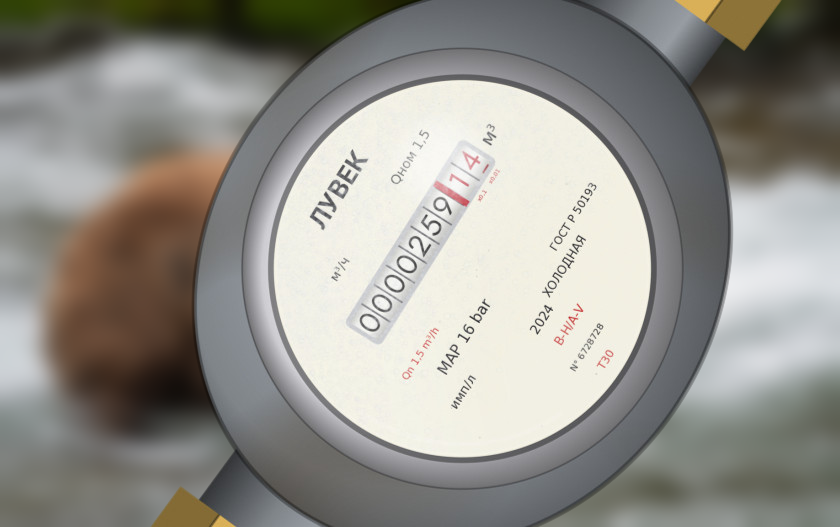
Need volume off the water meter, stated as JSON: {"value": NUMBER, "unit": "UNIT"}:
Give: {"value": 259.14, "unit": "m³"}
